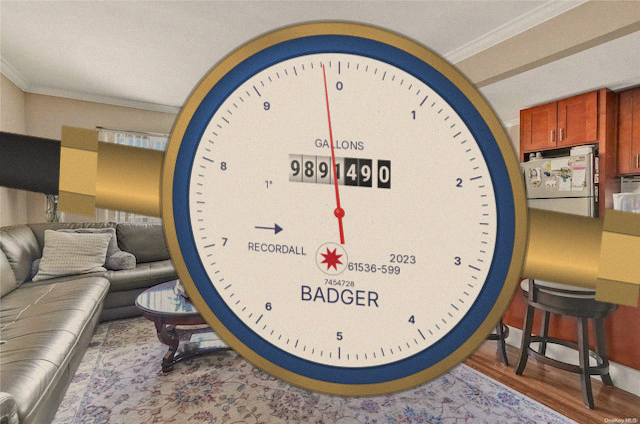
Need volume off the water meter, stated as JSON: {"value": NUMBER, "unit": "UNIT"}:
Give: {"value": 9891489.8, "unit": "gal"}
